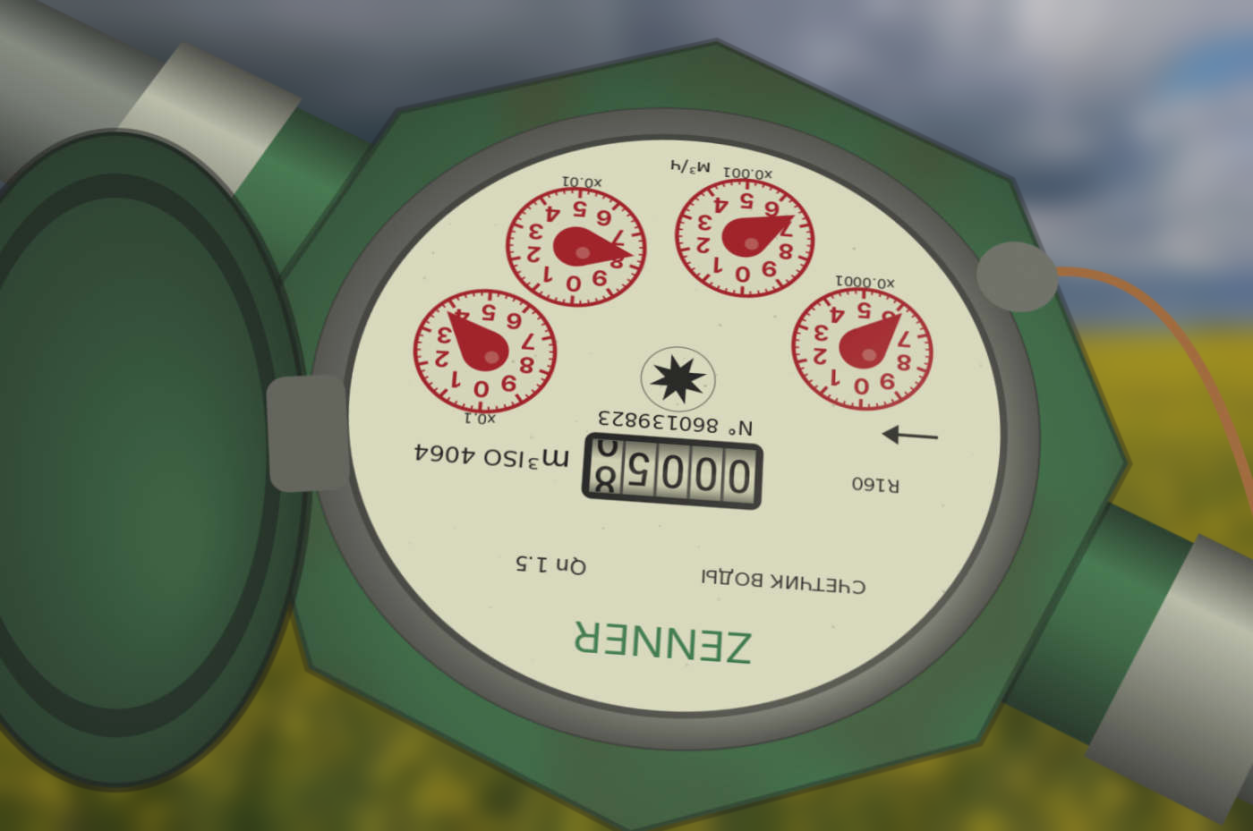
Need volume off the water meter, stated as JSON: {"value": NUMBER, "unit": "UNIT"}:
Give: {"value": 58.3766, "unit": "m³"}
